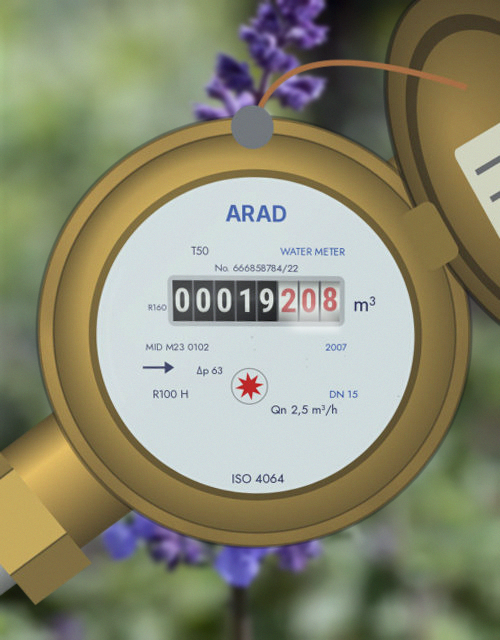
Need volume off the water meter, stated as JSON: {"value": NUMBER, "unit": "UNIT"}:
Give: {"value": 19.208, "unit": "m³"}
